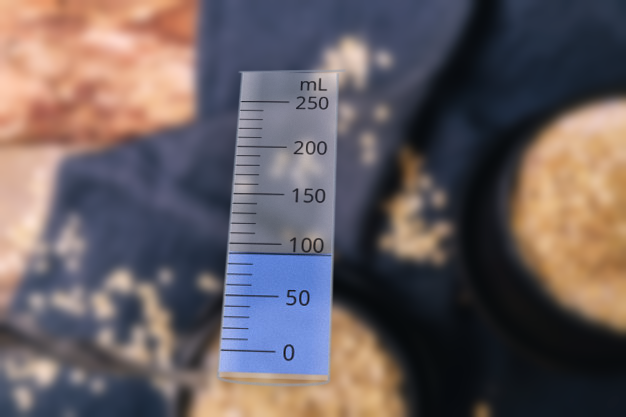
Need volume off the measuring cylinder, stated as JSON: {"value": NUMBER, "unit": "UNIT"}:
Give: {"value": 90, "unit": "mL"}
